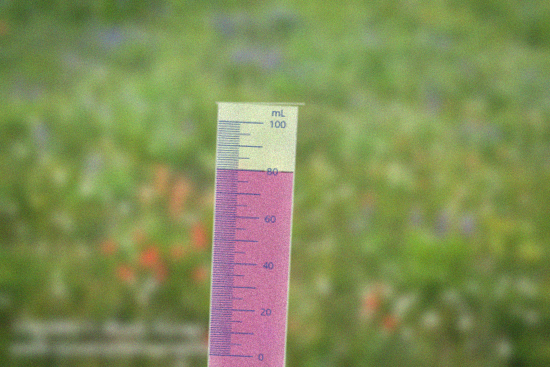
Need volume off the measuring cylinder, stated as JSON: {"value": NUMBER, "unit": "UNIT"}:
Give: {"value": 80, "unit": "mL"}
